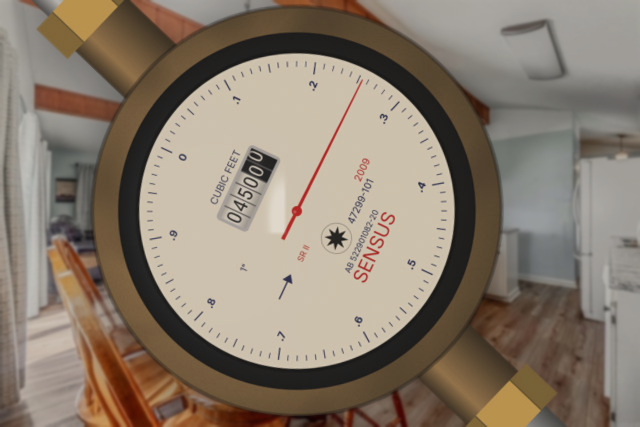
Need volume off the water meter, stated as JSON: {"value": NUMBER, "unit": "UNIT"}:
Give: {"value": 45000.25, "unit": "ft³"}
